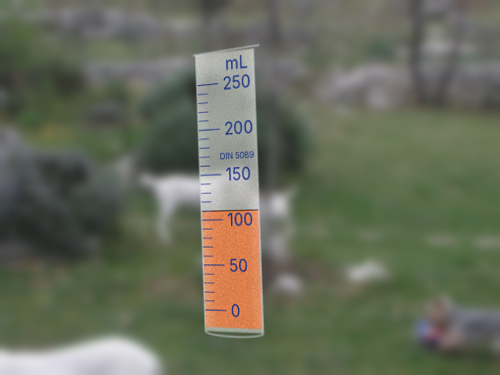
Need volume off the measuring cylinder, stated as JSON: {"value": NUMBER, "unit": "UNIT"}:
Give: {"value": 110, "unit": "mL"}
